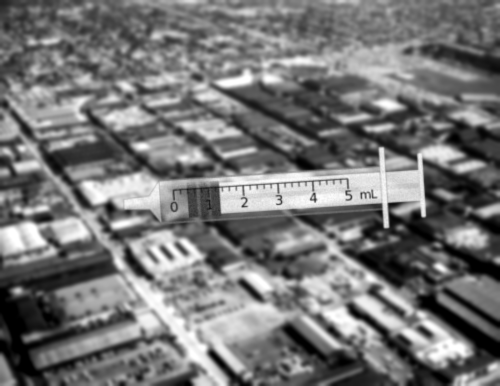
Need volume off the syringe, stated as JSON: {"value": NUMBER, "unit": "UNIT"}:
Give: {"value": 0.4, "unit": "mL"}
